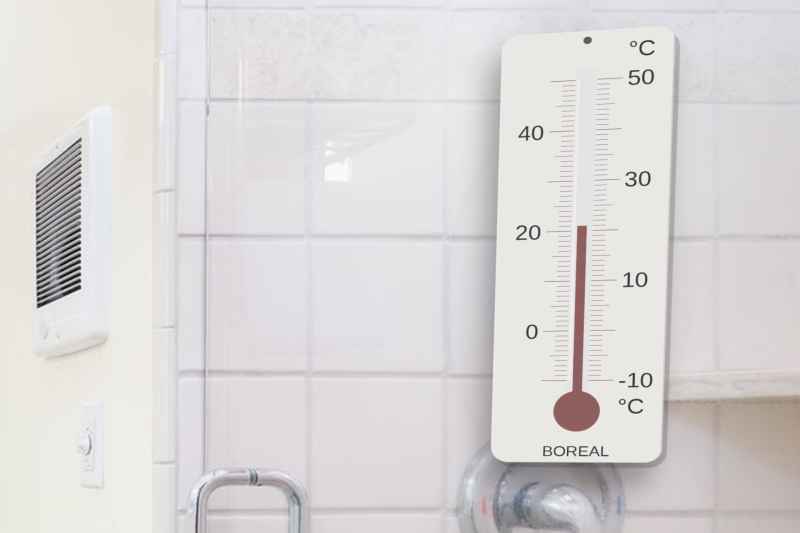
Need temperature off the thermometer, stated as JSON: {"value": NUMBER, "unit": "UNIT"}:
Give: {"value": 21, "unit": "°C"}
